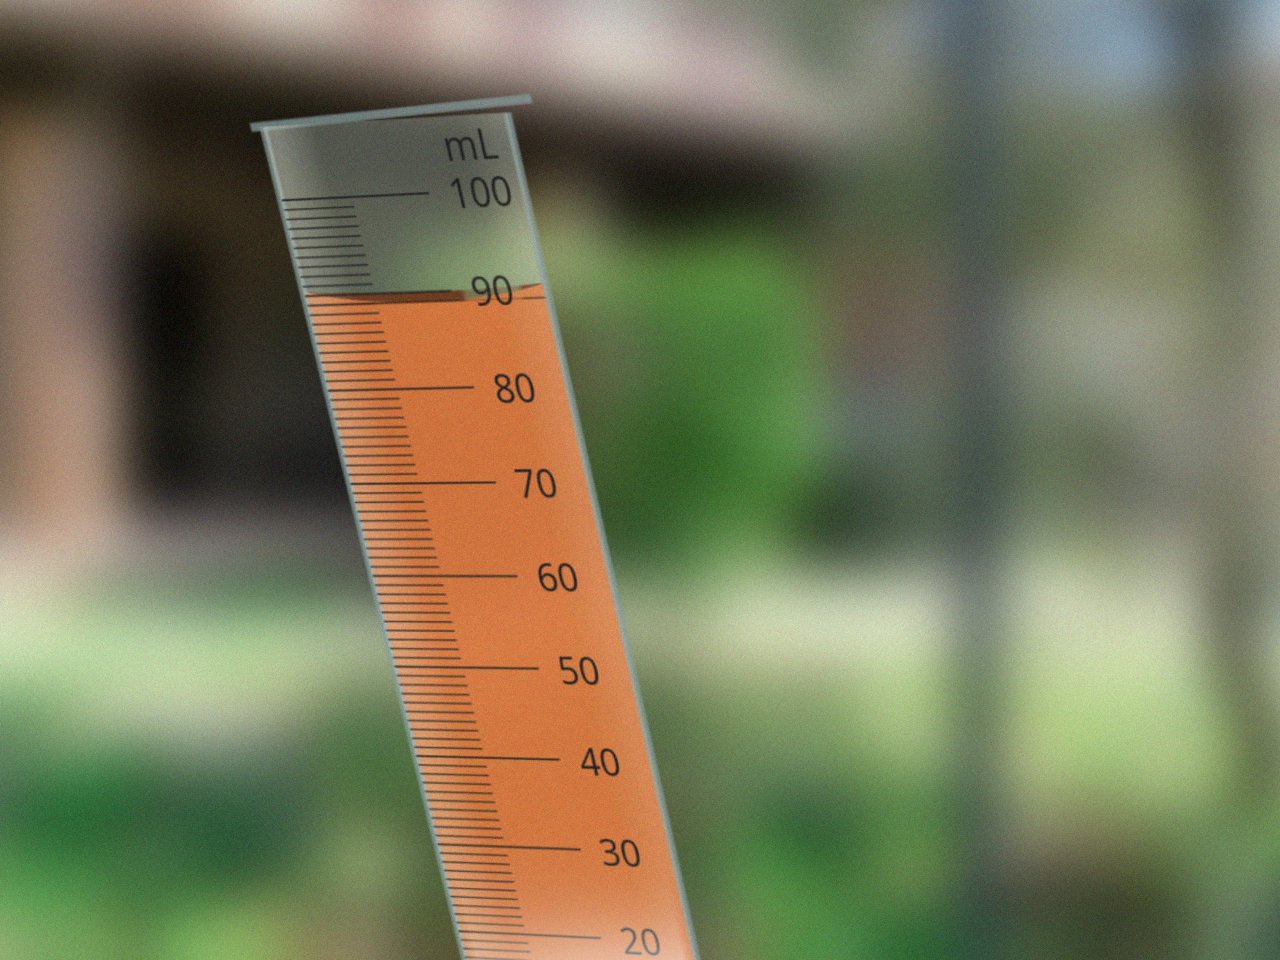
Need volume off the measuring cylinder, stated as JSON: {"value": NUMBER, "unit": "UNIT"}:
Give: {"value": 89, "unit": "mL"}
